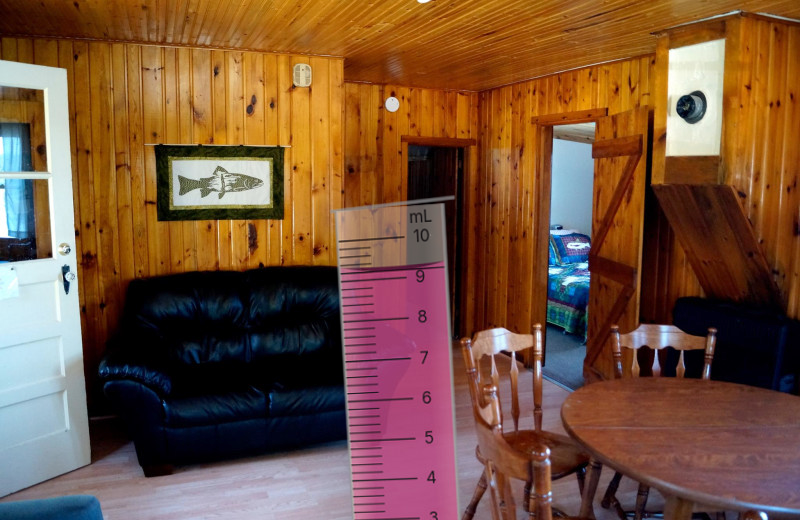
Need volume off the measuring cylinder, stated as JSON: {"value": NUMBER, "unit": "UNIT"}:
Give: {"value": 9.2, "unit": "mL"}
